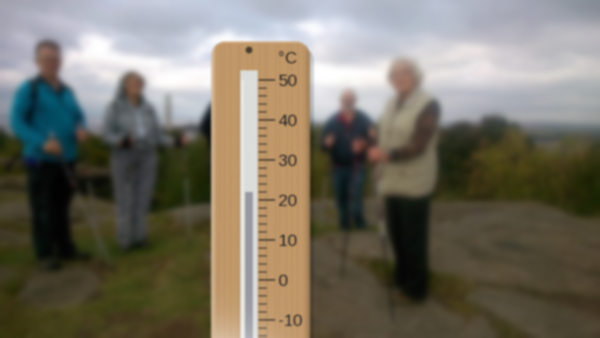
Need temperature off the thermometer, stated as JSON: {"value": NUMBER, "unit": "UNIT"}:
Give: {"value": 22, "unit": "°C"}
